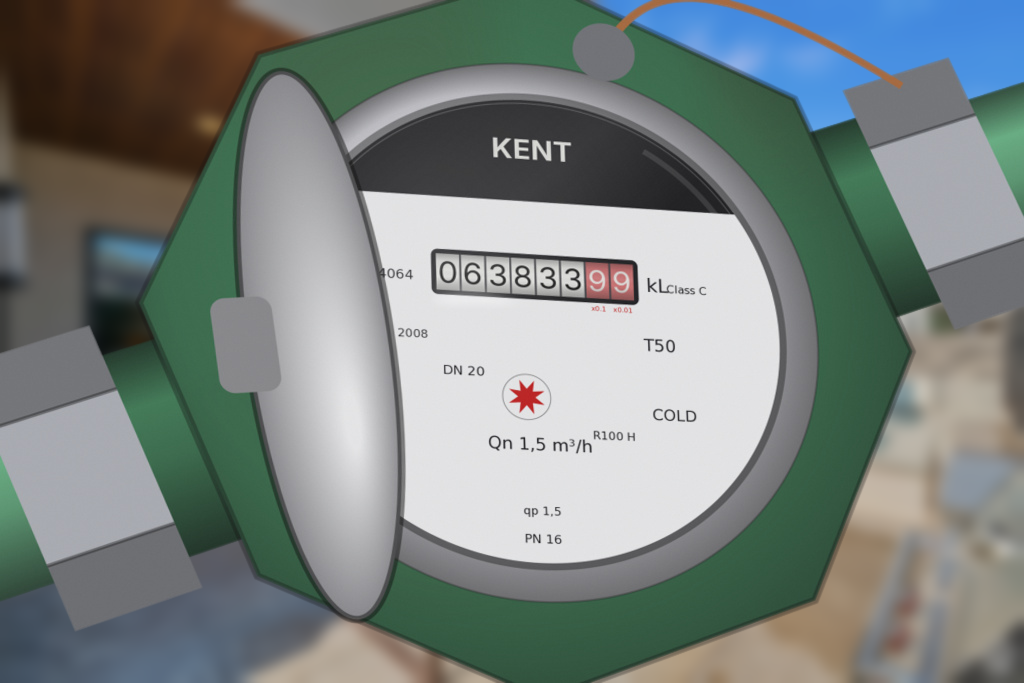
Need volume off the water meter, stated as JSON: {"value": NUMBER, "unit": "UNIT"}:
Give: {"value": 63833.99, "unit": "kL"}
